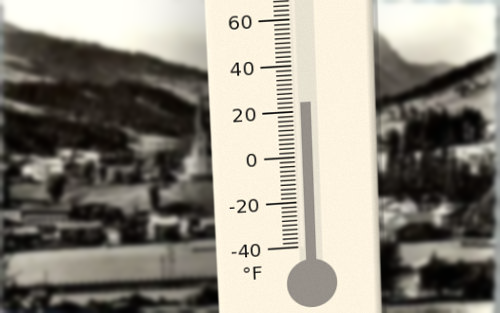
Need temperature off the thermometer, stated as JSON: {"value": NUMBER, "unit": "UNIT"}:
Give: {"value": 24, "unit": "°F"}
